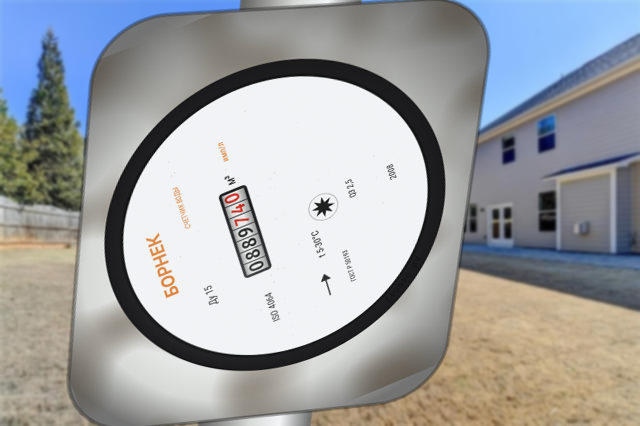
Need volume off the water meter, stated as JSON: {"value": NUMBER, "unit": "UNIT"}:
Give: {"value": 889.740, "unit": "m³"}
